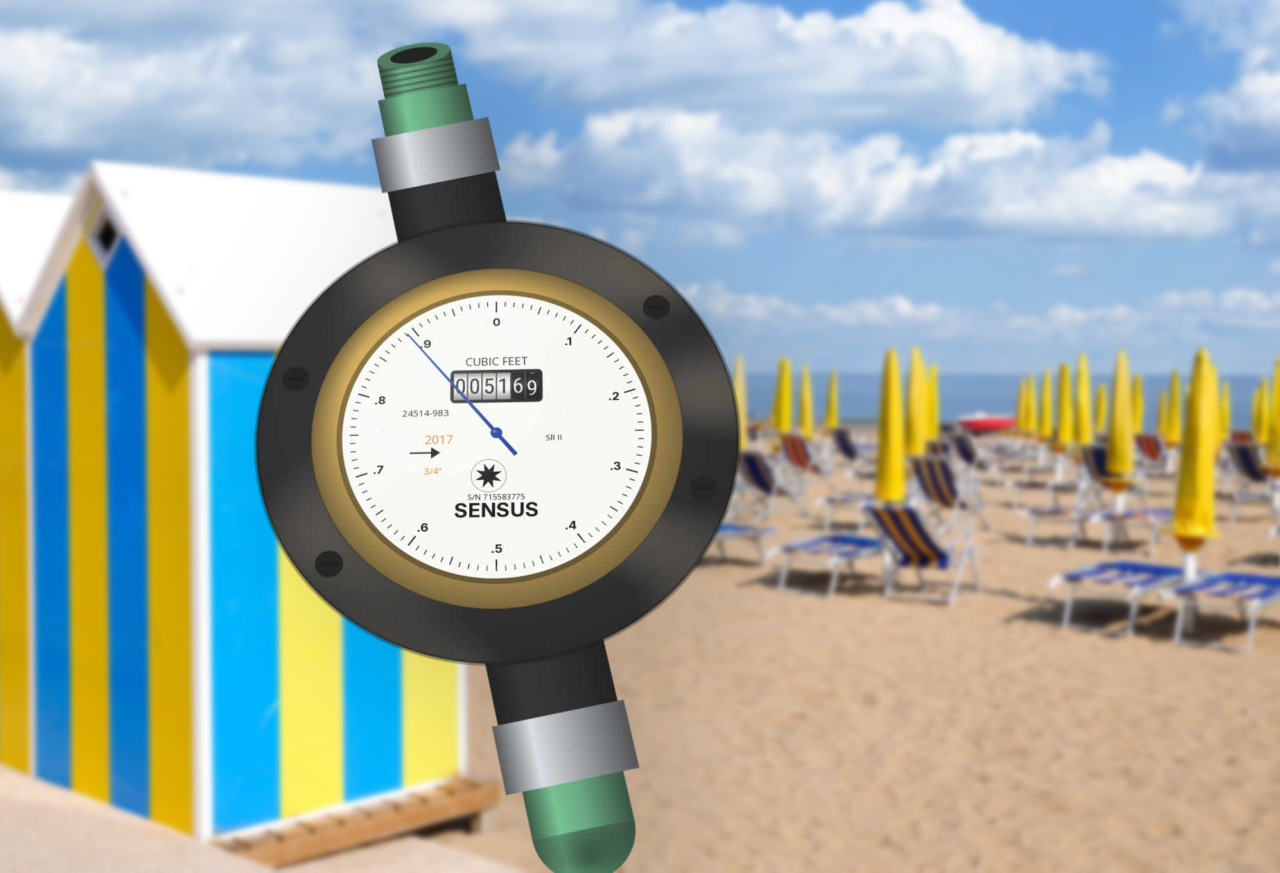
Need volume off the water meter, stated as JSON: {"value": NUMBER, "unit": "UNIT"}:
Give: {"value": 5168.89, "unit": "ft³"}
